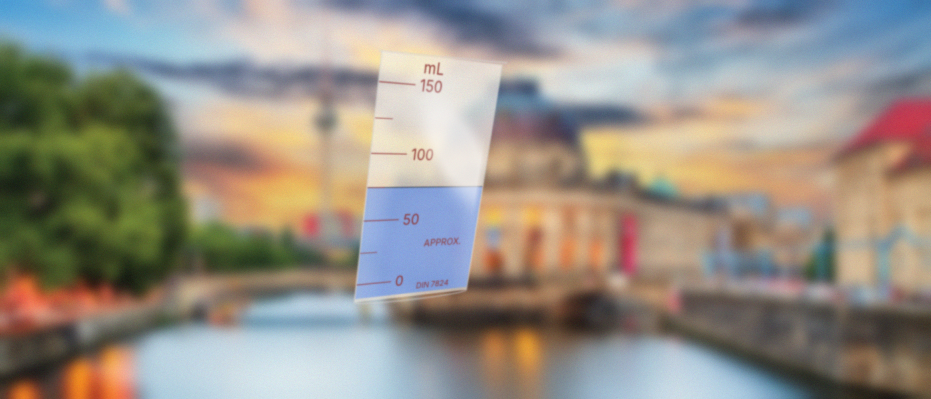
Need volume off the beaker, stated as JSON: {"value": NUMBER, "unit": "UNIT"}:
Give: {"value": 75, "unit": "mL"}
